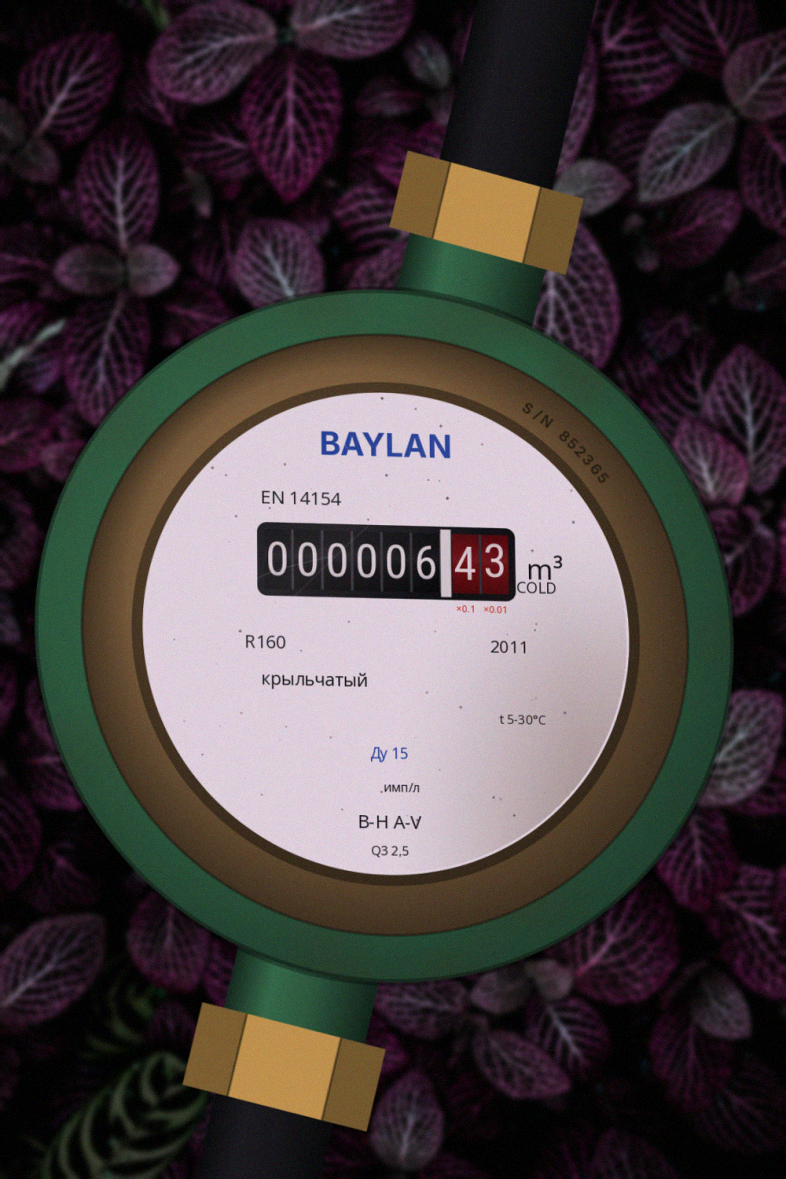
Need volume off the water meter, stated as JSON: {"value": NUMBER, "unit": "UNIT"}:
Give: {"value": 6.43, "unit": "m³"}
